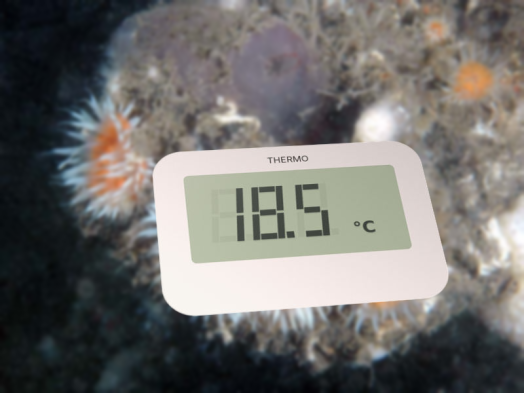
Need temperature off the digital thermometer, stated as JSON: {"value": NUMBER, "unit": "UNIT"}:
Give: {"value": 18.5, "unit": "°C"}
